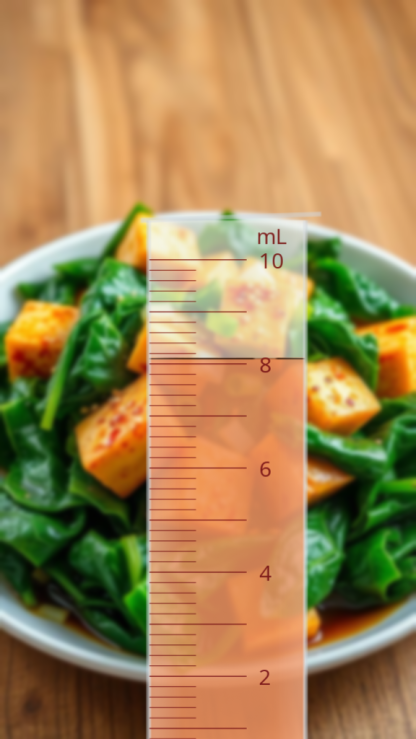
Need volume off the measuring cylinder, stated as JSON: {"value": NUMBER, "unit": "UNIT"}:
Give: {"value": 8.1, "unit": "mL"}
